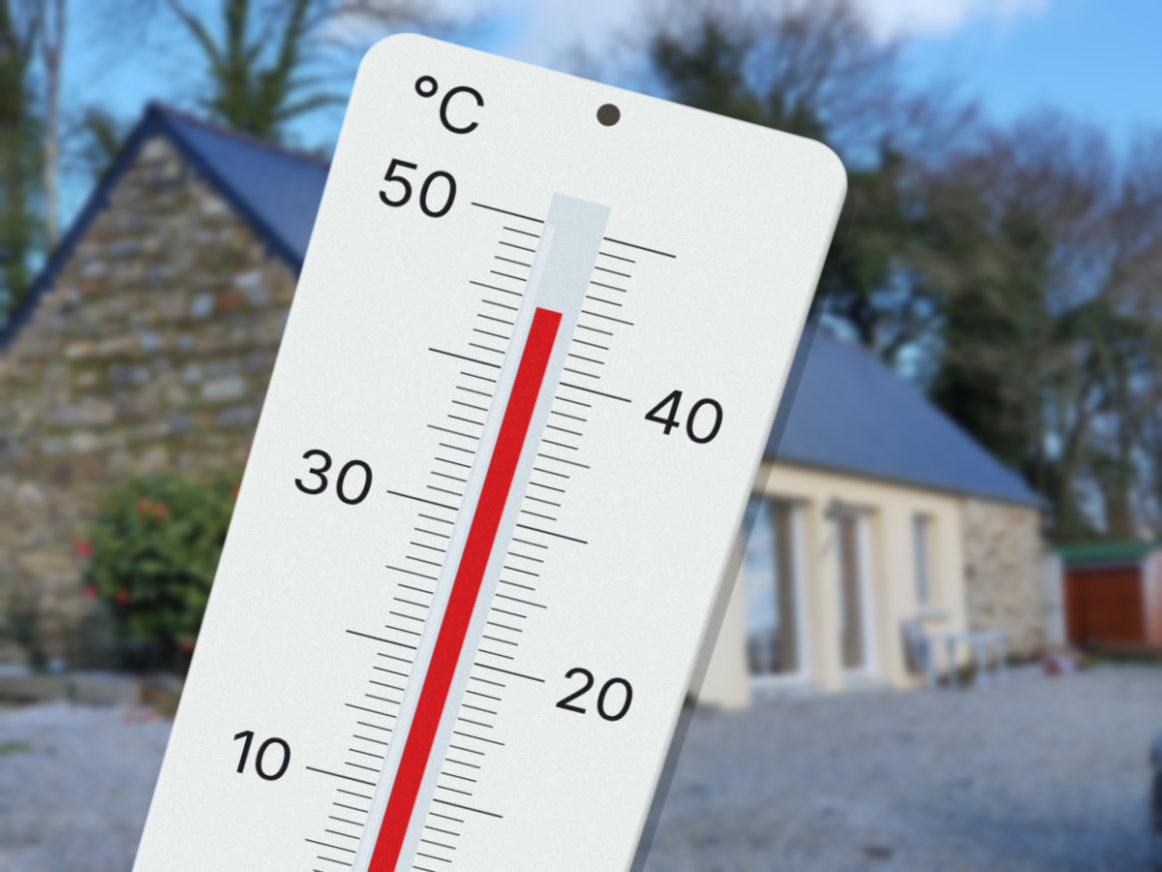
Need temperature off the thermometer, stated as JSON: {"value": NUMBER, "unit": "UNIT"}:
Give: {"value": 44.5, "unit": "°C"}
